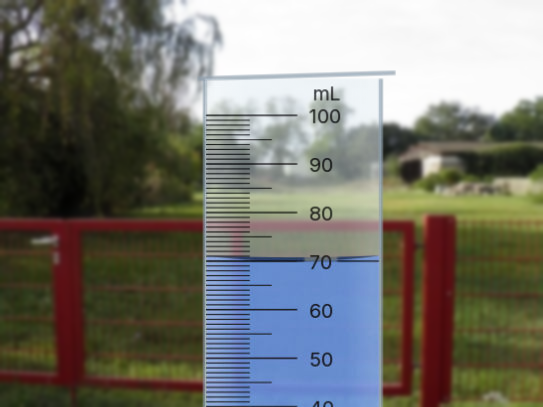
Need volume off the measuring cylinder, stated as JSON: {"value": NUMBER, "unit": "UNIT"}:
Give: {"value": 70, "unit": "mL"}
